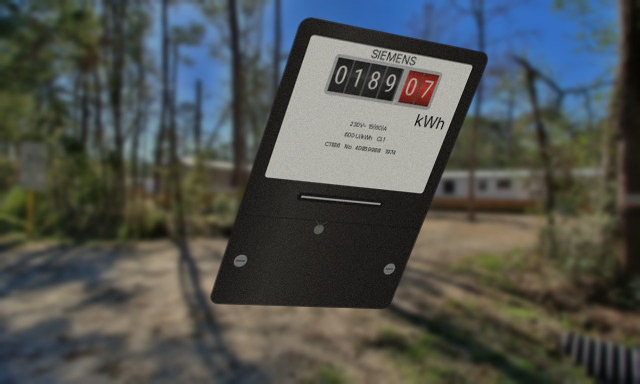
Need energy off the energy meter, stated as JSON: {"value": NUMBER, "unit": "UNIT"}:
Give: {"value": 189.07, "unit": "kWh"}
